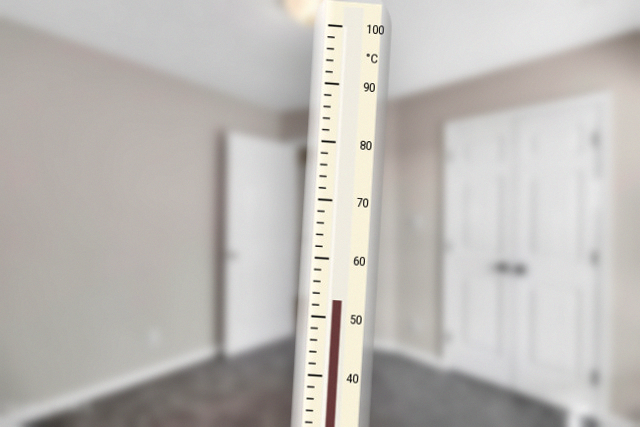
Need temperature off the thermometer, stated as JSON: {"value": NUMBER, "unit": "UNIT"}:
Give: {"value": 53, "unit": "°C"}
